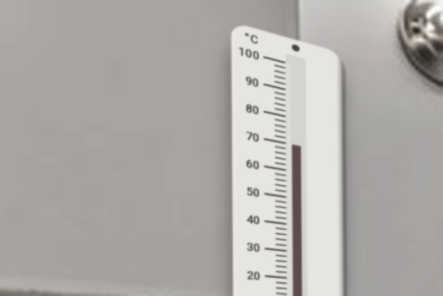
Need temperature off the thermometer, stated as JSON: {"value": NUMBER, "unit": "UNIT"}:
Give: {"value": 70, "unit": "°C"}
